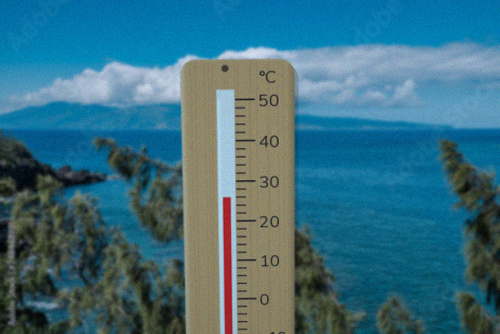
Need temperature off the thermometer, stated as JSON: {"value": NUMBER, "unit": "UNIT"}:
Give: {"value": 26, "unit": "°C"}
